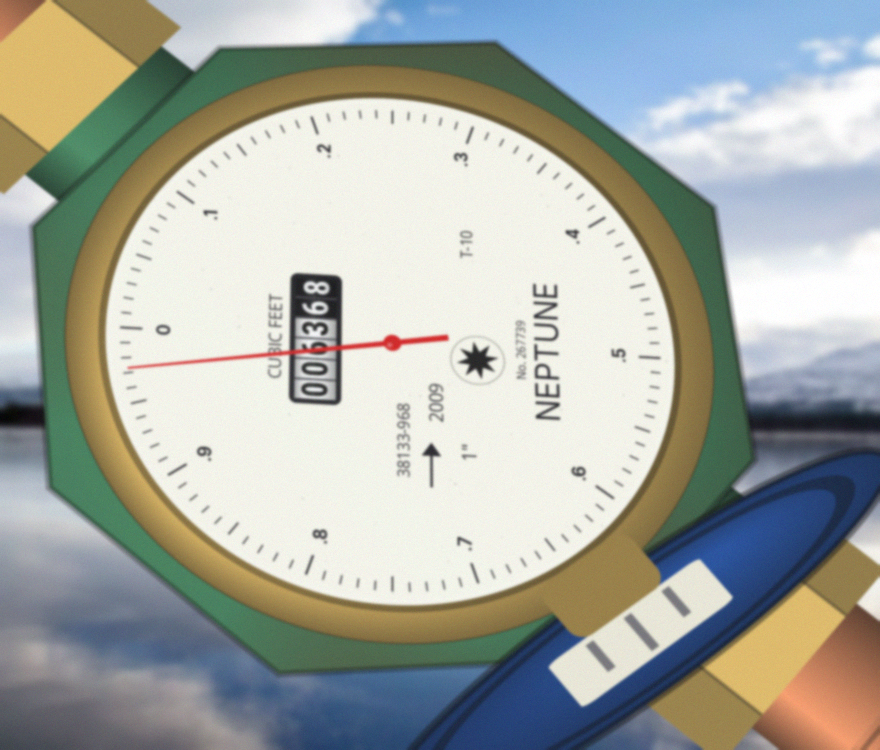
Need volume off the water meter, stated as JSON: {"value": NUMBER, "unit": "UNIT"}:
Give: {"value": 6367.97, "unit": "ft³"}
